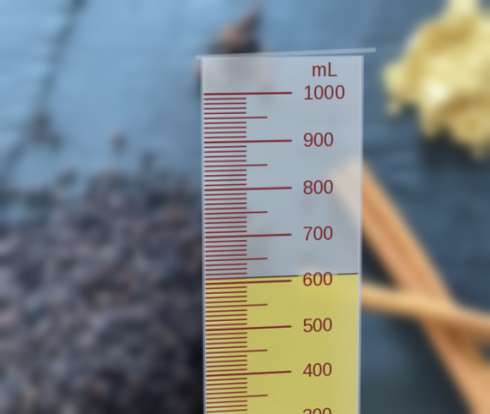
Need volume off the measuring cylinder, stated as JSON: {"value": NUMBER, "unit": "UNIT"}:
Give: {"value": 610, "unit": "mL"}
